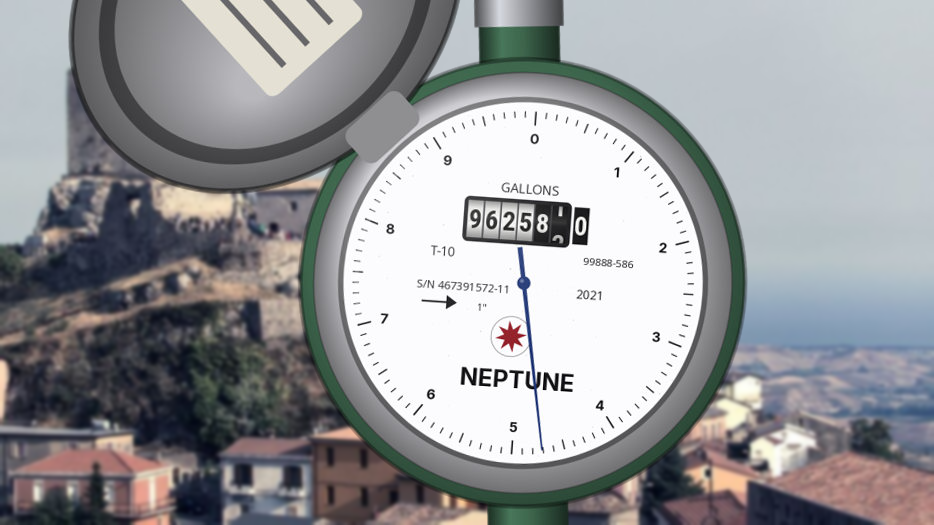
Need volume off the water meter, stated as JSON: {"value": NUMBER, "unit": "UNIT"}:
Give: {"value": 9625814.7, "unit": "gal"}
